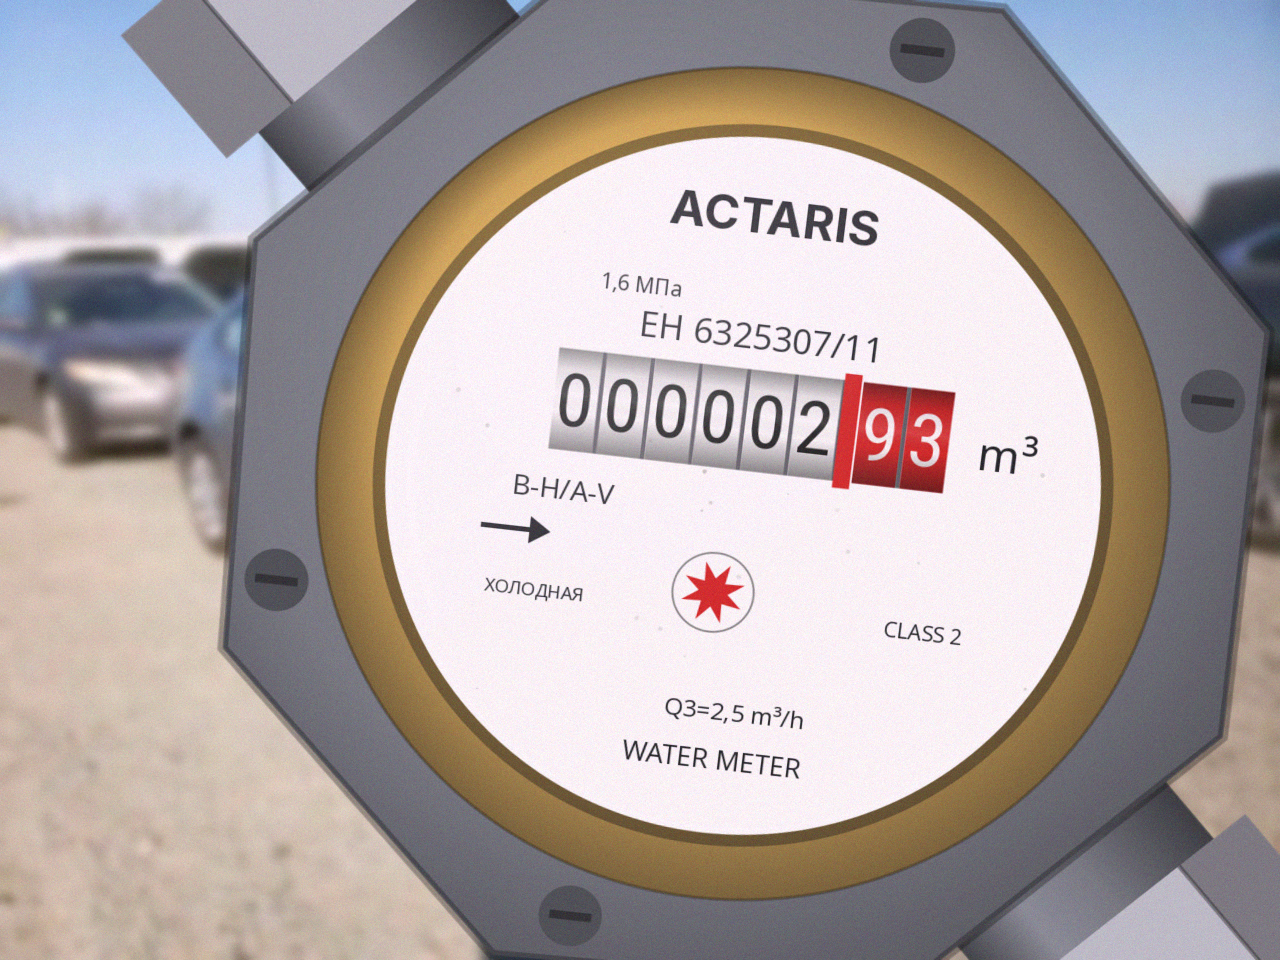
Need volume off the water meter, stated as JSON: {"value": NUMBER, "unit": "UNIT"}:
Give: {"value": 2.93, "unit": "m³"}
